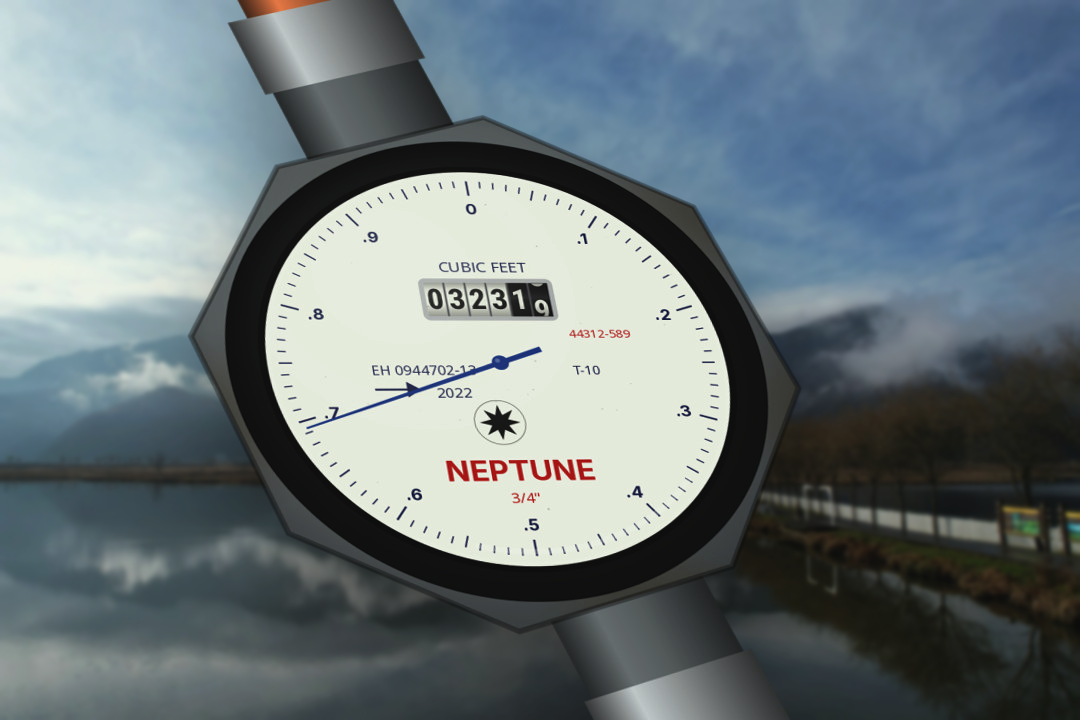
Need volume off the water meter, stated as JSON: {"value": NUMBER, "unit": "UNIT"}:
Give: {"value": 32318.69, "unit": "ft³"}
